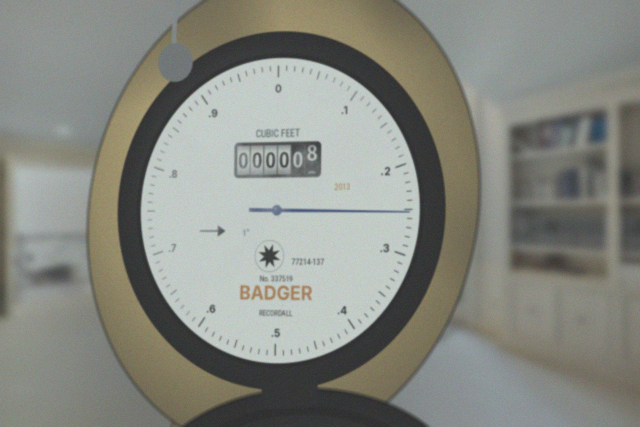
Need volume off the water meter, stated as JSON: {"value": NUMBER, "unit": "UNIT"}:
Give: {"value": 8.25, "unit": "ft³"}
